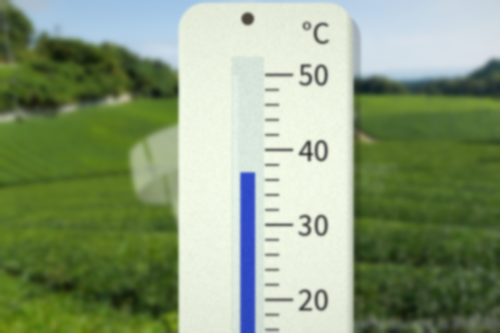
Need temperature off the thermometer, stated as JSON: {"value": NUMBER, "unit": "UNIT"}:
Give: {"value": 37, "unit": "°C"}
